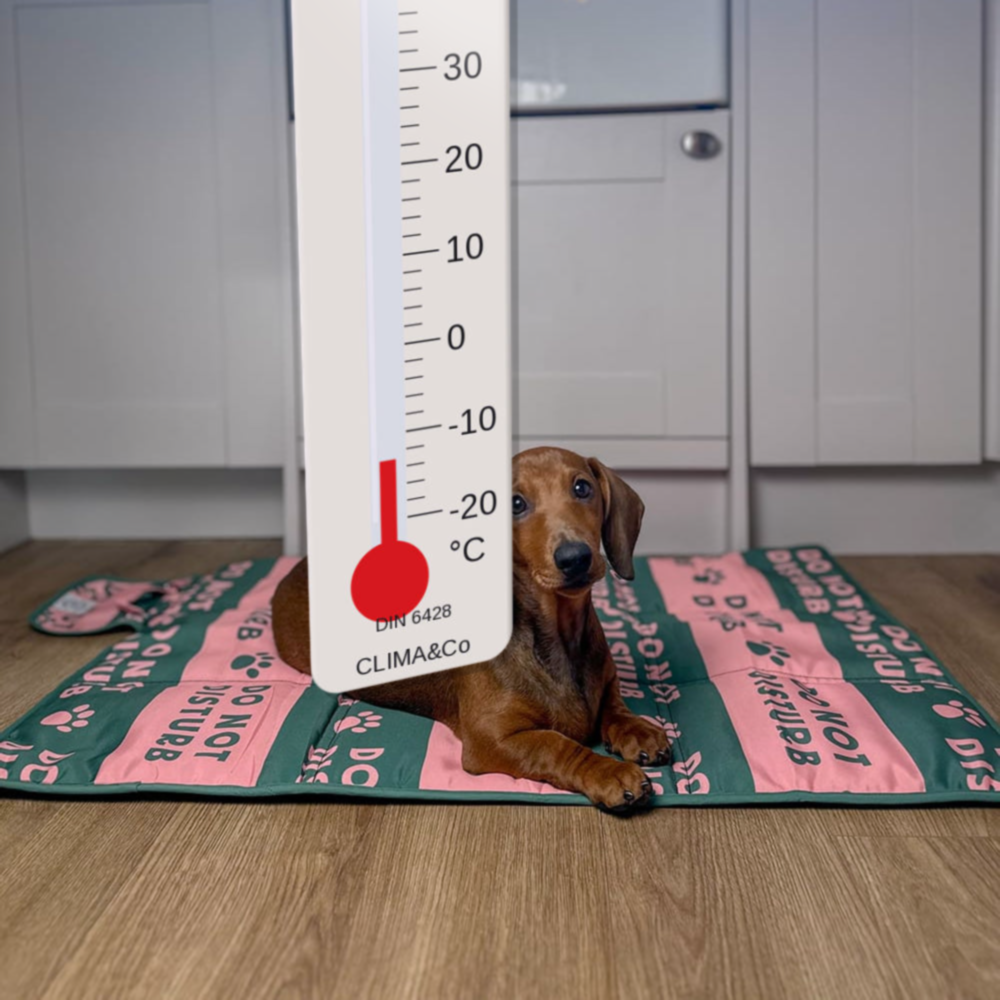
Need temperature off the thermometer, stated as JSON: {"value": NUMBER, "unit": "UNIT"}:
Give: {"value": -13, "unit": "°C"}
